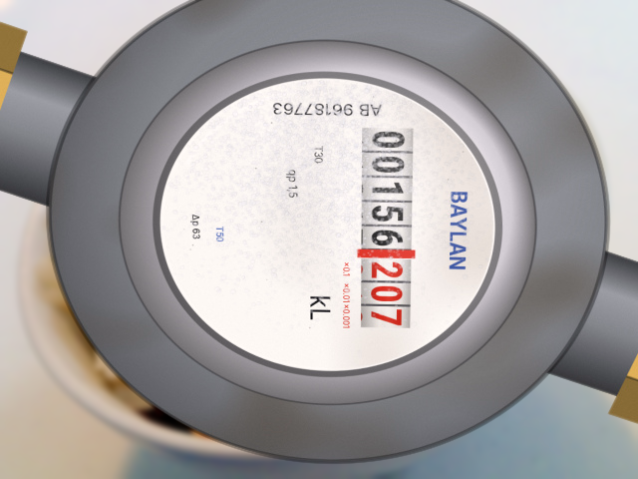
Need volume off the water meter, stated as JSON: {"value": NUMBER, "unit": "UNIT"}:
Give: {"value": 156.207, "unit": "kL"}
